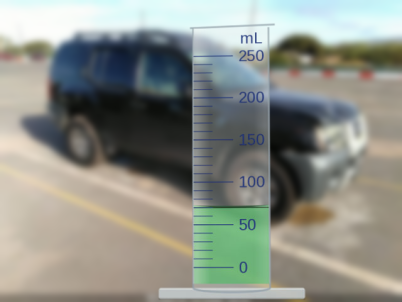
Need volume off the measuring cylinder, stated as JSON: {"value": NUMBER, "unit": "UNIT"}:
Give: {"value": 70, "unit": "mL"}
